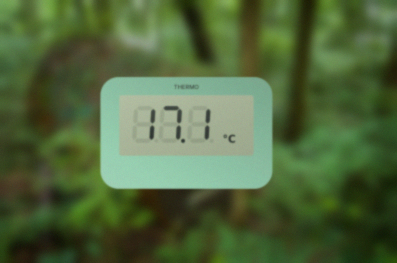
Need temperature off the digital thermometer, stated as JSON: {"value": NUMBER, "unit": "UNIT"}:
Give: {"value": 17.1, "unit": "°C"}
